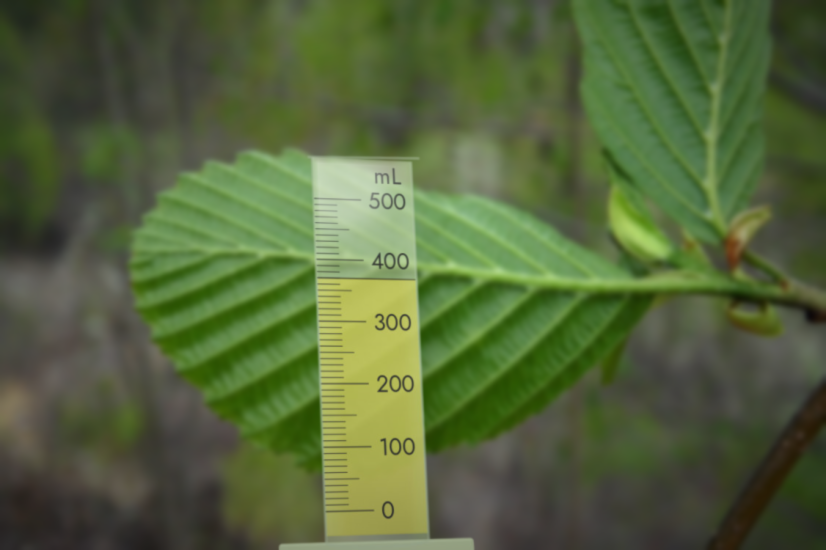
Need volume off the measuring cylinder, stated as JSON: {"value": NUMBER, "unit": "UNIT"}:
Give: {"value": 370, "unit": "mL"}
